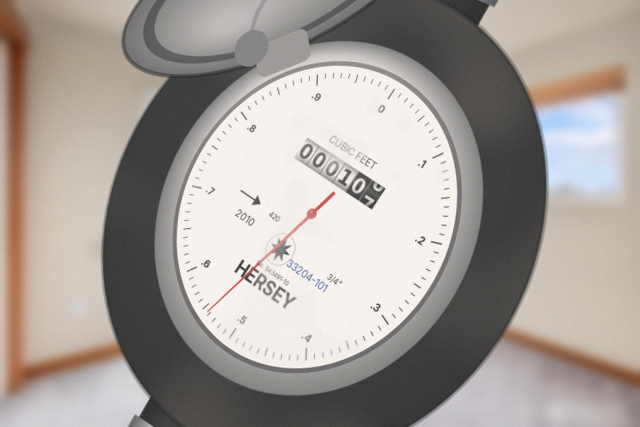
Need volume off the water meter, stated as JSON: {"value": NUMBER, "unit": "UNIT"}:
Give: {"value": 106.54, "unit": "ft³"}
